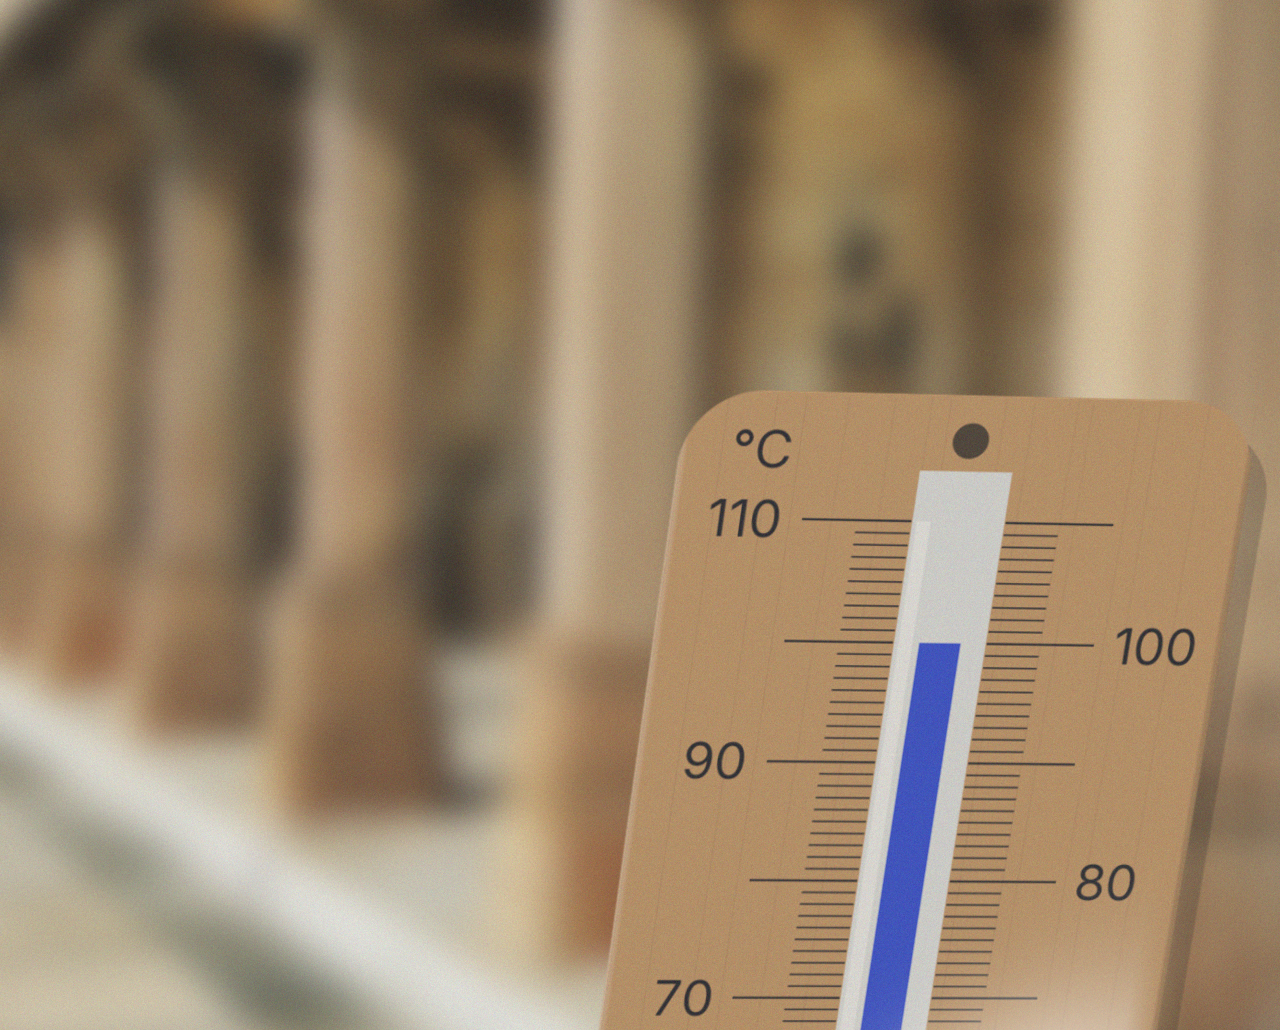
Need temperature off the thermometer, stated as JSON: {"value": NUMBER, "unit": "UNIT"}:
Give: {"value": 100, "unit": "°C"}
